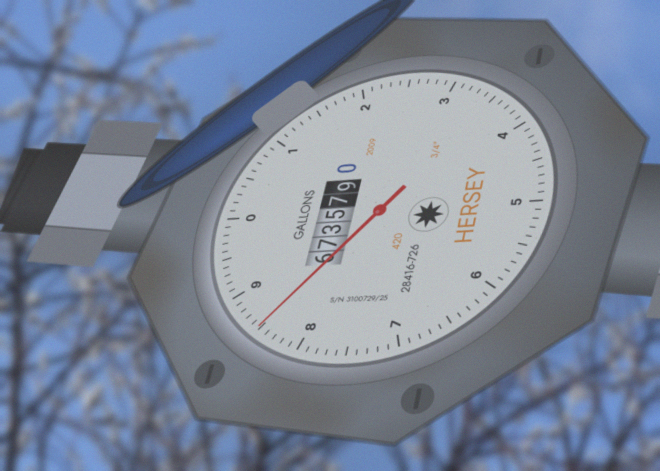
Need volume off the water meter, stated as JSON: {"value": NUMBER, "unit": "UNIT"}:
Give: {"value": 6735788.5, "unit": "gal"}
